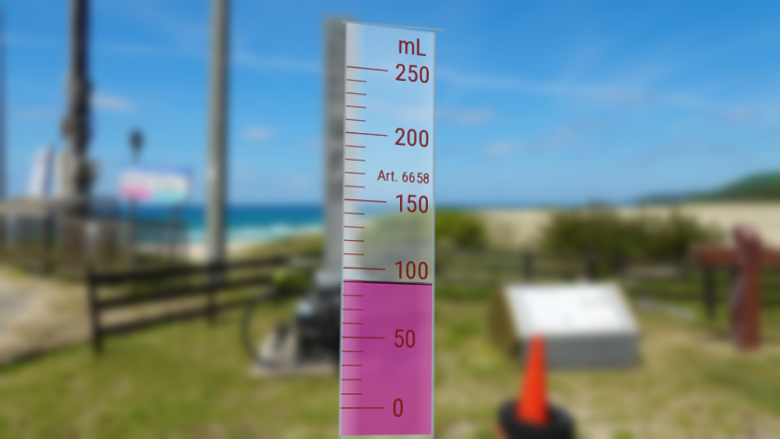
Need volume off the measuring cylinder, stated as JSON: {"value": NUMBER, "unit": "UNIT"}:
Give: {"value": 90, "unit": "mL"}
